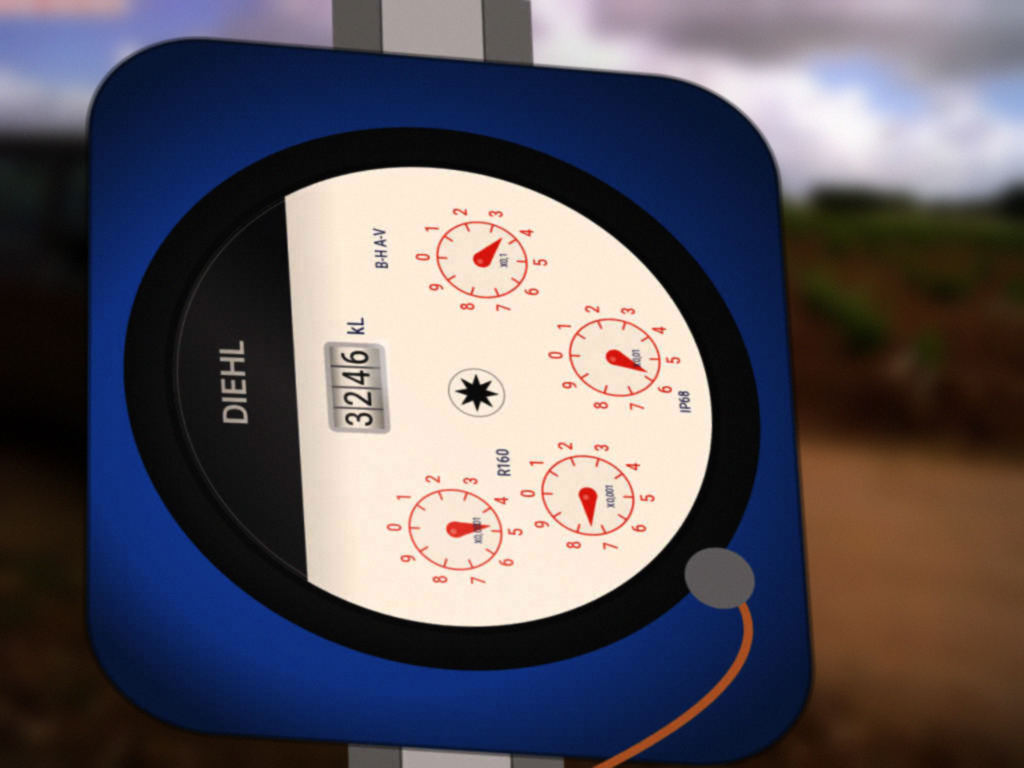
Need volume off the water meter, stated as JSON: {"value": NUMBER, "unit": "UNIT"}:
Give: {"value": 3246.3574, "unit": "kL"}
